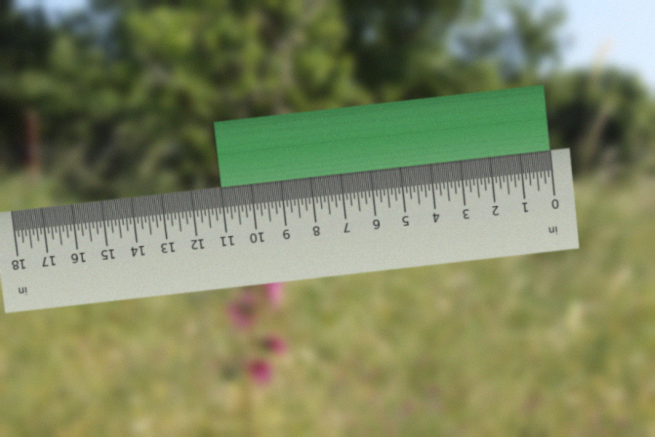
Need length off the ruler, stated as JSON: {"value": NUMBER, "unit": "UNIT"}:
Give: {"value": 11, "unit": "in"}
